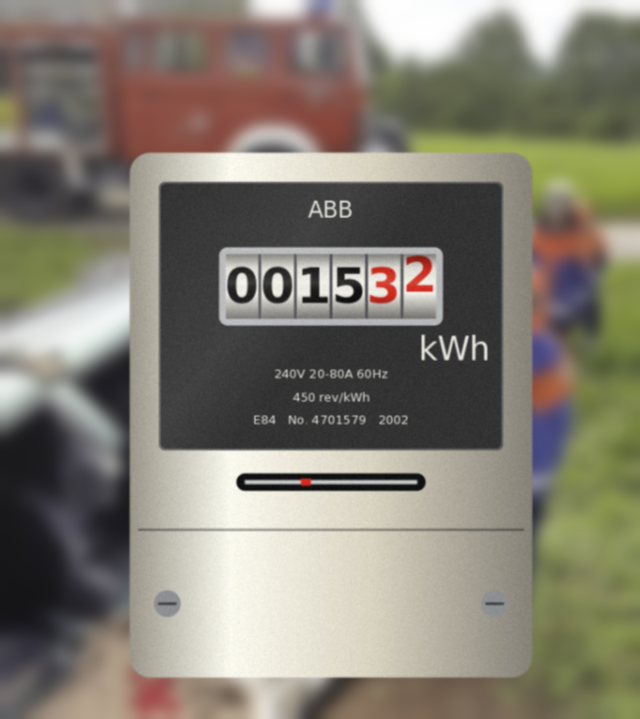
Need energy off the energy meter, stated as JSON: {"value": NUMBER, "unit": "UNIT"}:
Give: {"value": 15.32, "unit": "kWh"}
